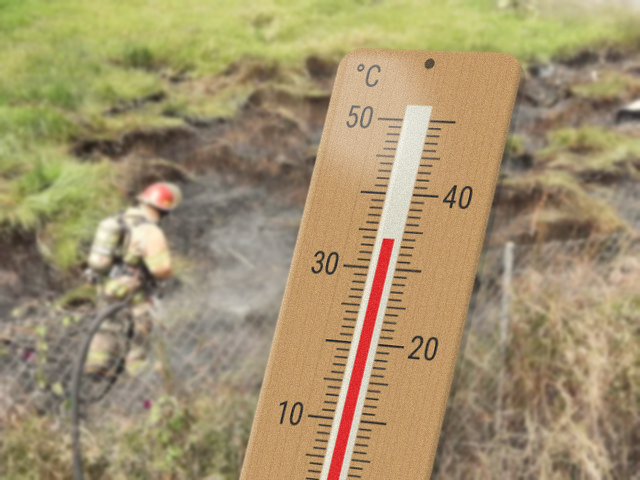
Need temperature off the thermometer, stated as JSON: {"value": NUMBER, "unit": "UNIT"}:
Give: {"value": 34, "unit": "°C"}
